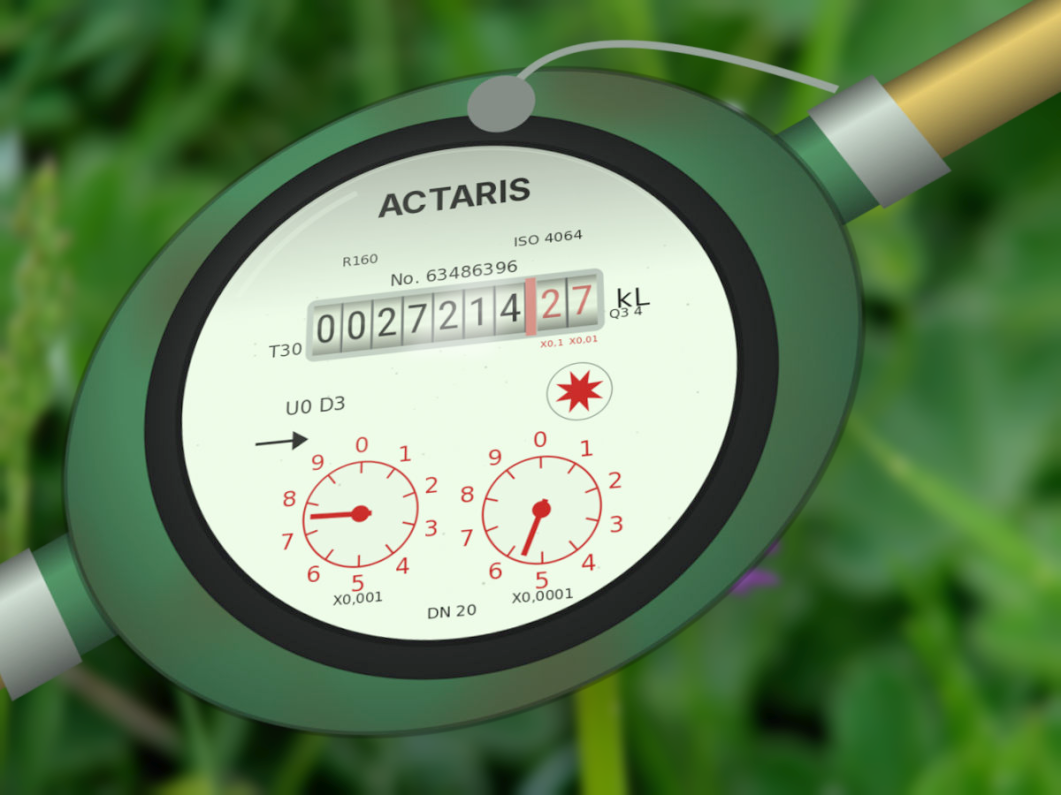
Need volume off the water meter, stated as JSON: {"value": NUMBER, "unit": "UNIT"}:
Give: {"value": 27214.2775, "unit": "kL"}
